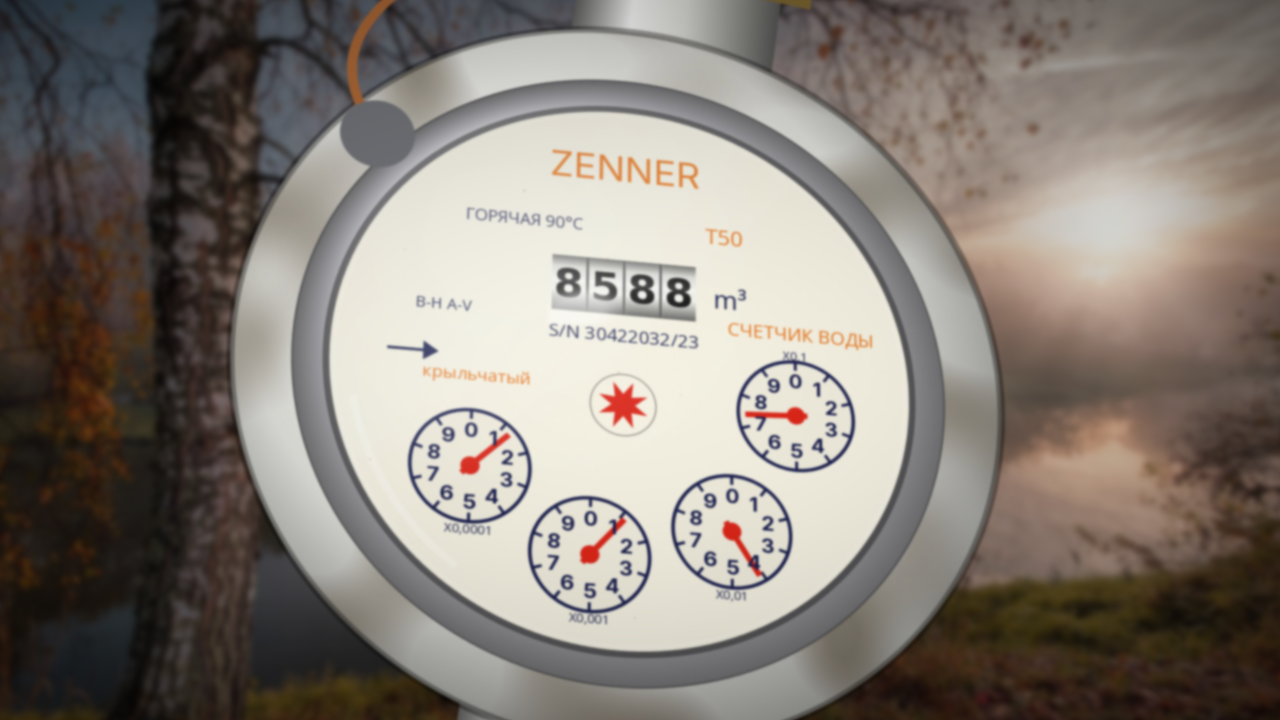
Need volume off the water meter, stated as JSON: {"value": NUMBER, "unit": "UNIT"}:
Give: {"value": 8588.7411, "unit": "m³"}
